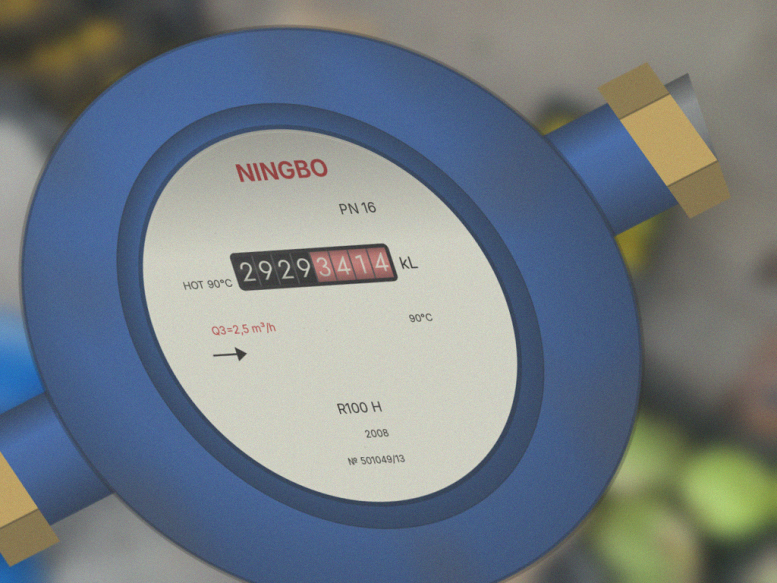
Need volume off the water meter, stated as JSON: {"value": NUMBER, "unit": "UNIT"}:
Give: {"value": 2929.3414, "unit": "kL"}
